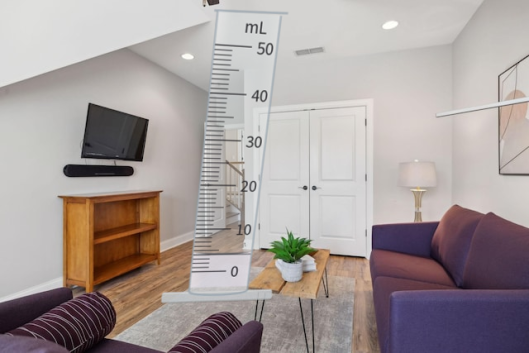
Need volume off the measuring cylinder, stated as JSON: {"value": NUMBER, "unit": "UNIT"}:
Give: {"value": 4, "unit": "mL"}
